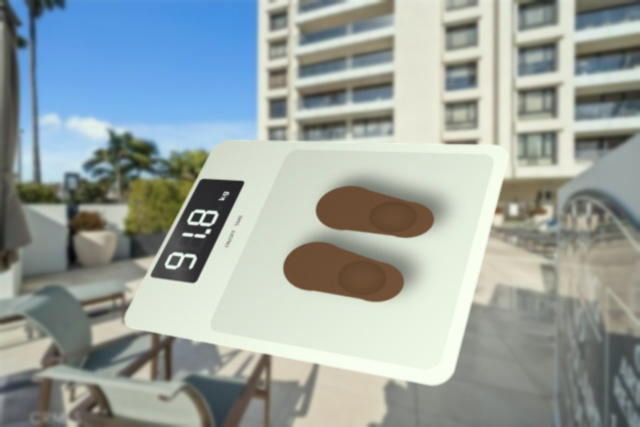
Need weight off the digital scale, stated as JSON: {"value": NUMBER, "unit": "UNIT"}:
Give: {"value": 91.8, "unit": "kg"}
